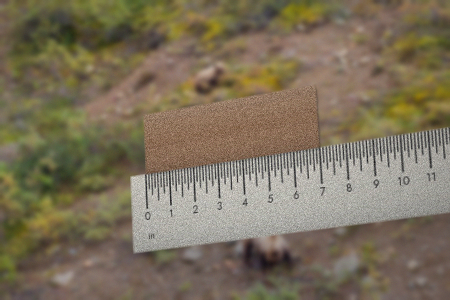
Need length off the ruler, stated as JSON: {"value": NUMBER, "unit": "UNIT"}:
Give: {"value": 7, "unit": "in"}
